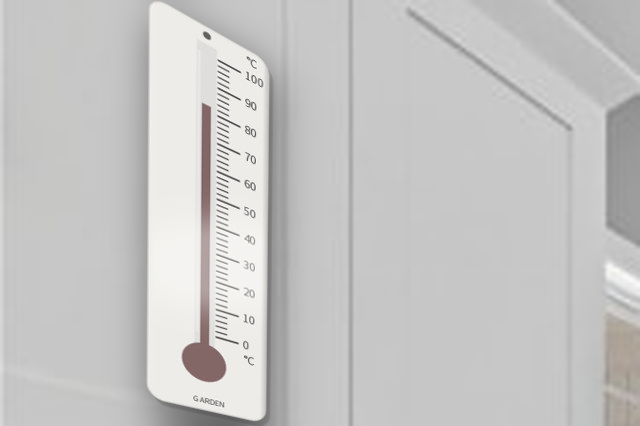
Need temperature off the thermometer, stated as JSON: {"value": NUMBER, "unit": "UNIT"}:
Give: {"value": 82, "unit": "°C"}
